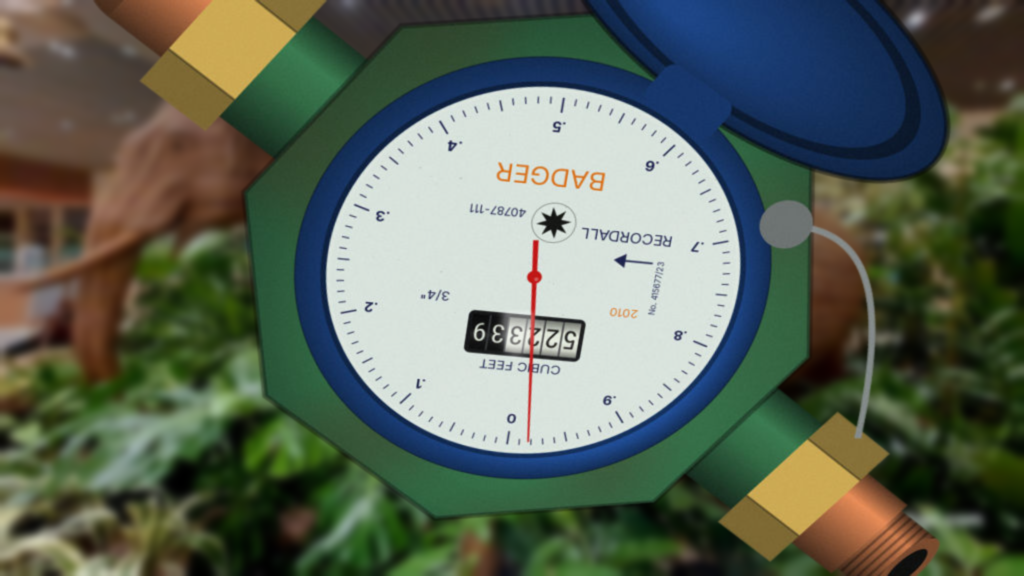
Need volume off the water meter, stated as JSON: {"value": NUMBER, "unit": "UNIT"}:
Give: {"value": 522338.98, "unit": "ft³"}
